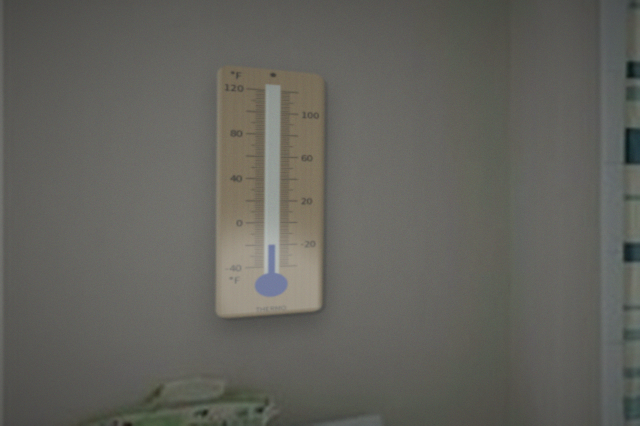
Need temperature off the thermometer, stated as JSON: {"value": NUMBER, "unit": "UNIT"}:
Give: {"value": -20, "unit": "°F"}
